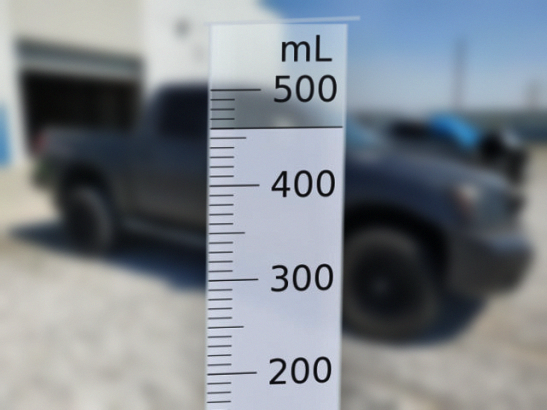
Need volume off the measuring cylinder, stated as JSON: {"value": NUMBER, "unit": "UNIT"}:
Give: {"value": 460, "unit": "mL"}
